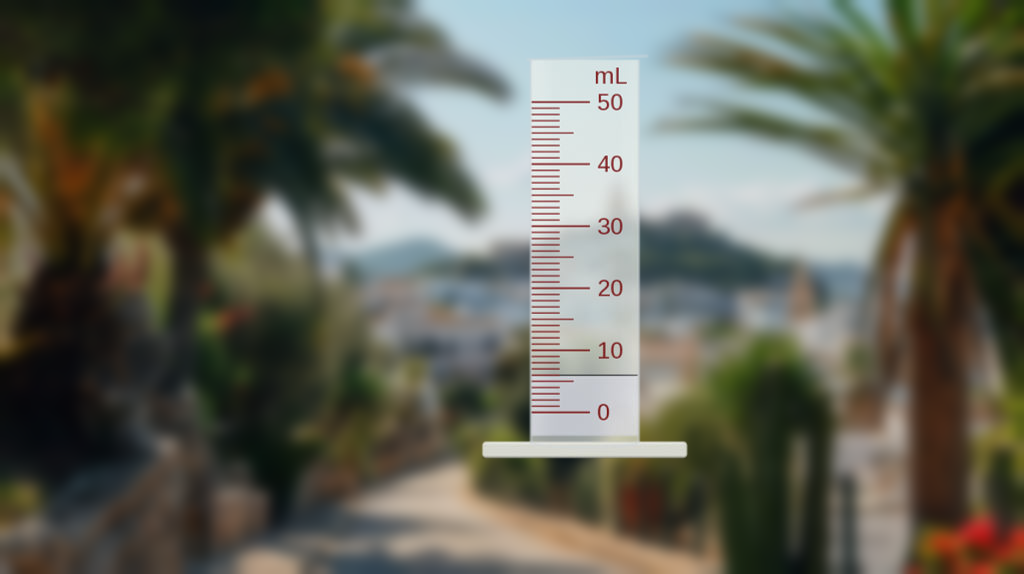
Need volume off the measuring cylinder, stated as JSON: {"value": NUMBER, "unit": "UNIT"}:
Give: {"value": 6, "unit": "mL"}
